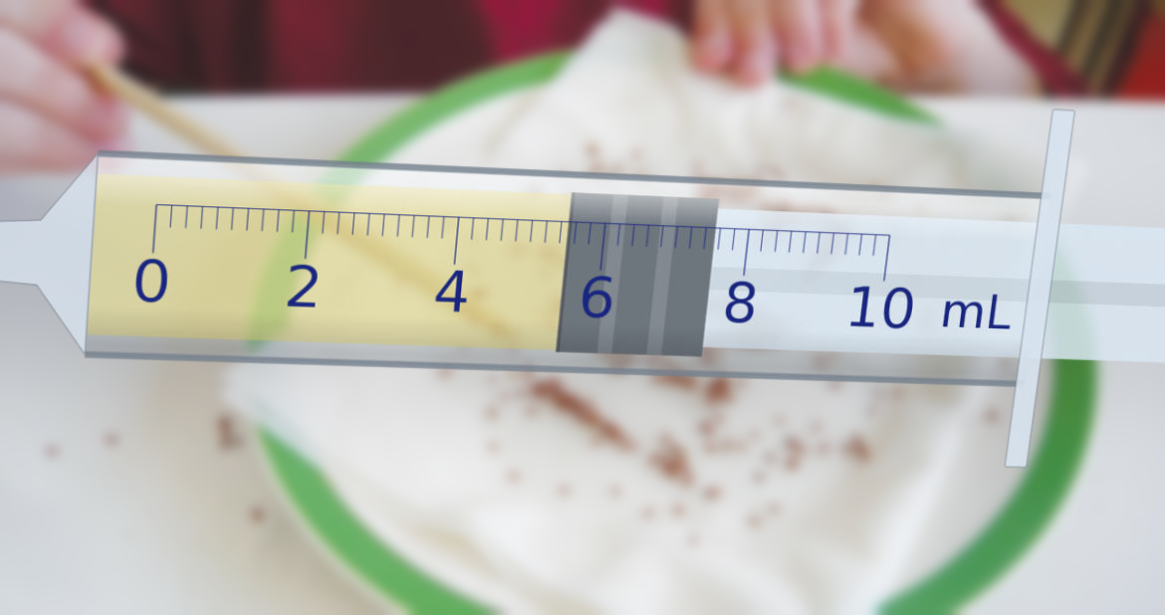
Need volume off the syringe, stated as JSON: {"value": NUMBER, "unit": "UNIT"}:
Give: {"value": 5.5, "unit": "mL"}
